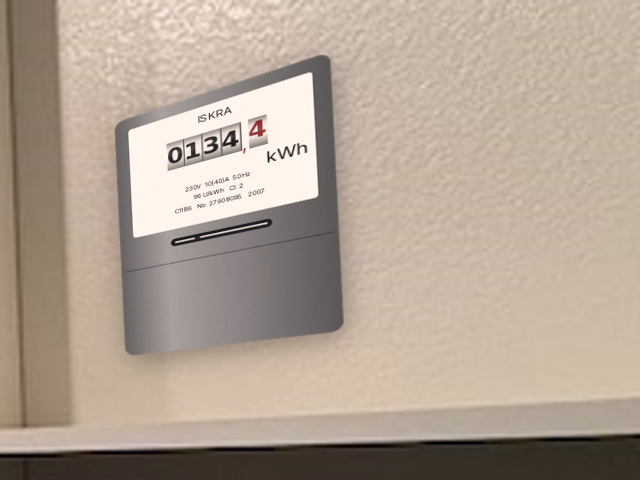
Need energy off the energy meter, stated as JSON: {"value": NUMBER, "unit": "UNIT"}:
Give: {"value": 134.4, "unit": "kWh"}
